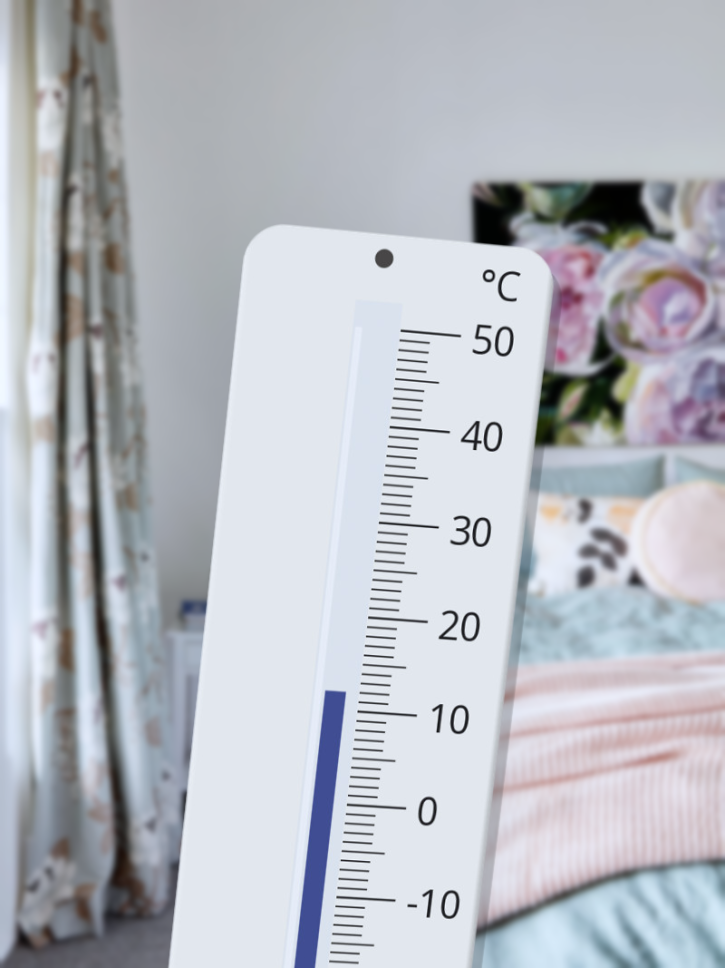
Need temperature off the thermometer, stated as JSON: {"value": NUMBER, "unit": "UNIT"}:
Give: {"value": 12, "unit": "°C"}
